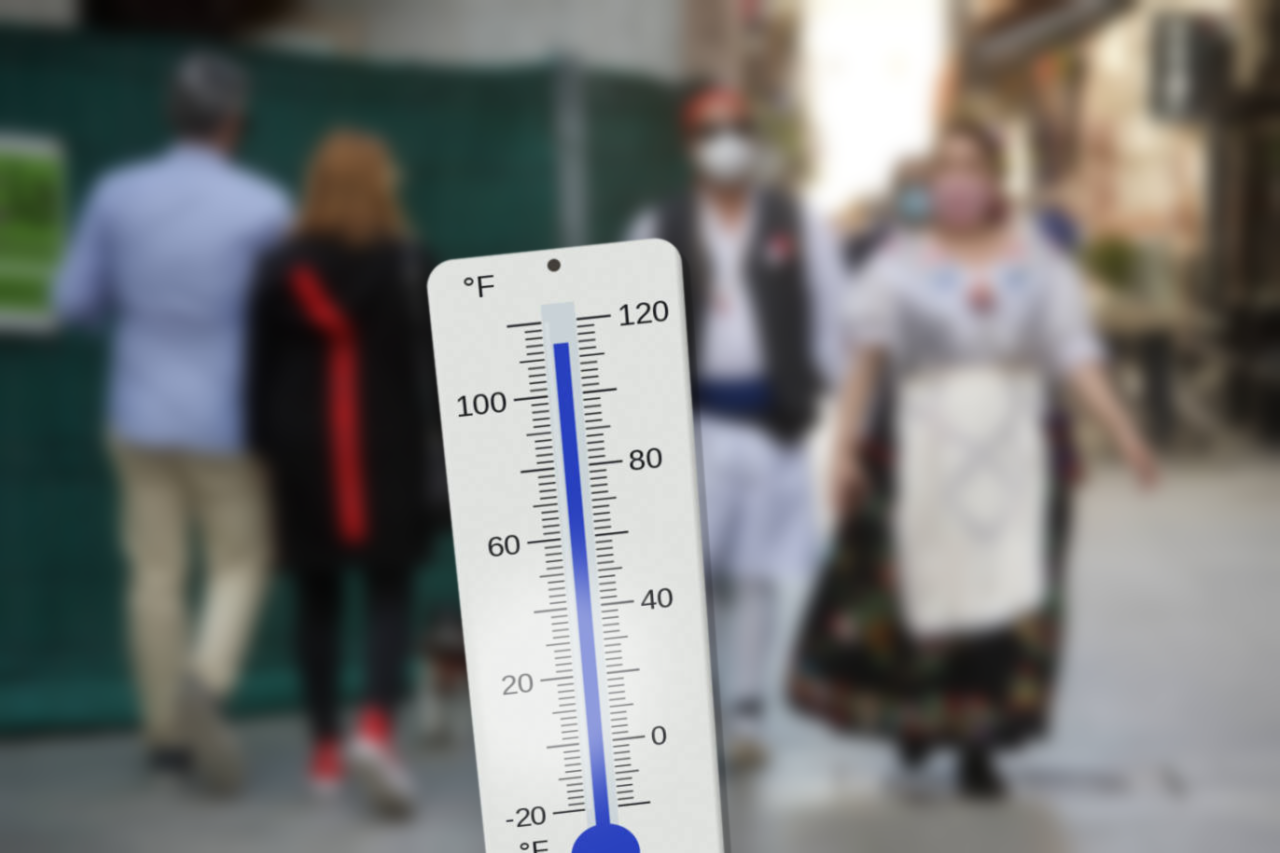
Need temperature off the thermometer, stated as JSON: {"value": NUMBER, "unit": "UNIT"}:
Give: {"value": 114, "unit": "°F"}
